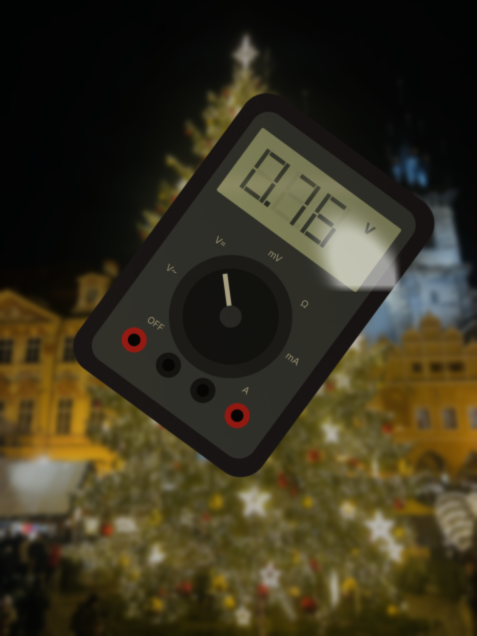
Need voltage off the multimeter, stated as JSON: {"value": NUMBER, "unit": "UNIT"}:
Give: {"value": 0.76, "unit": "V"}
